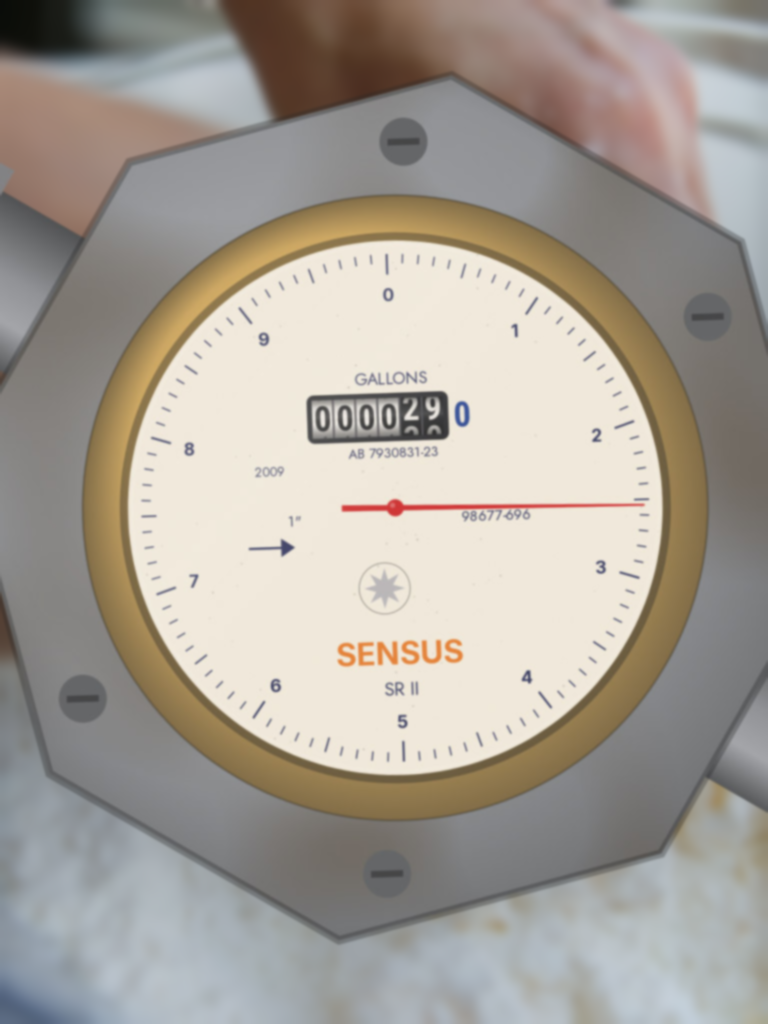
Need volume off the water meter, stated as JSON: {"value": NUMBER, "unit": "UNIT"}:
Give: {"value": 292.5, "unit": "gal"}
